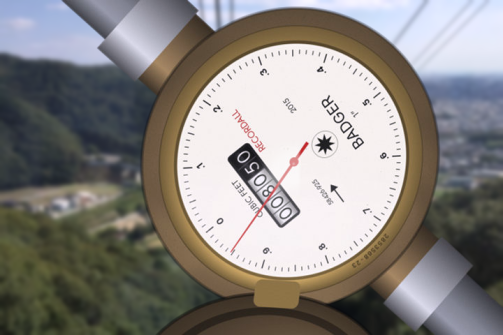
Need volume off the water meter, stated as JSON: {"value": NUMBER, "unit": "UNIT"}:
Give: {"value": 8049.95, "unit": "ft³"}
